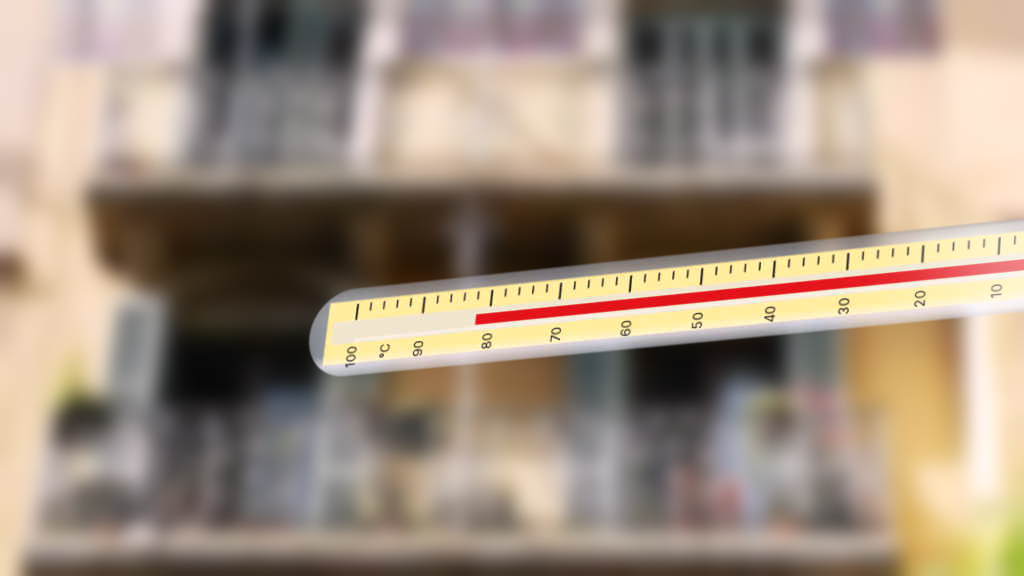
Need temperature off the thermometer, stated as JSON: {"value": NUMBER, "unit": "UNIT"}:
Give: {"value": 82, "unit": "°C"}
